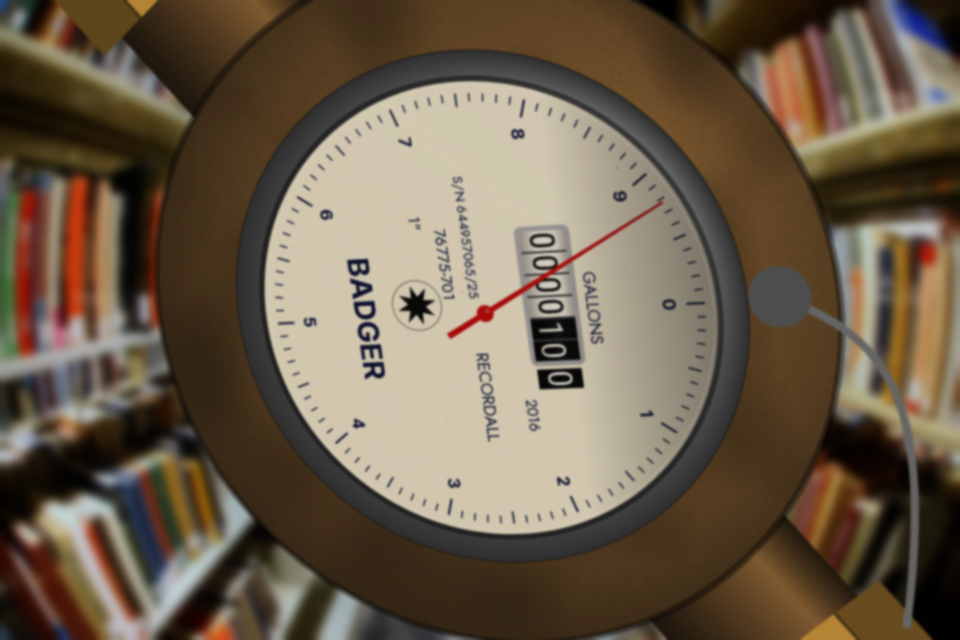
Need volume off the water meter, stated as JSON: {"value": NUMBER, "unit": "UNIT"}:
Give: {"value": 99.2, "unit": "gal"}
